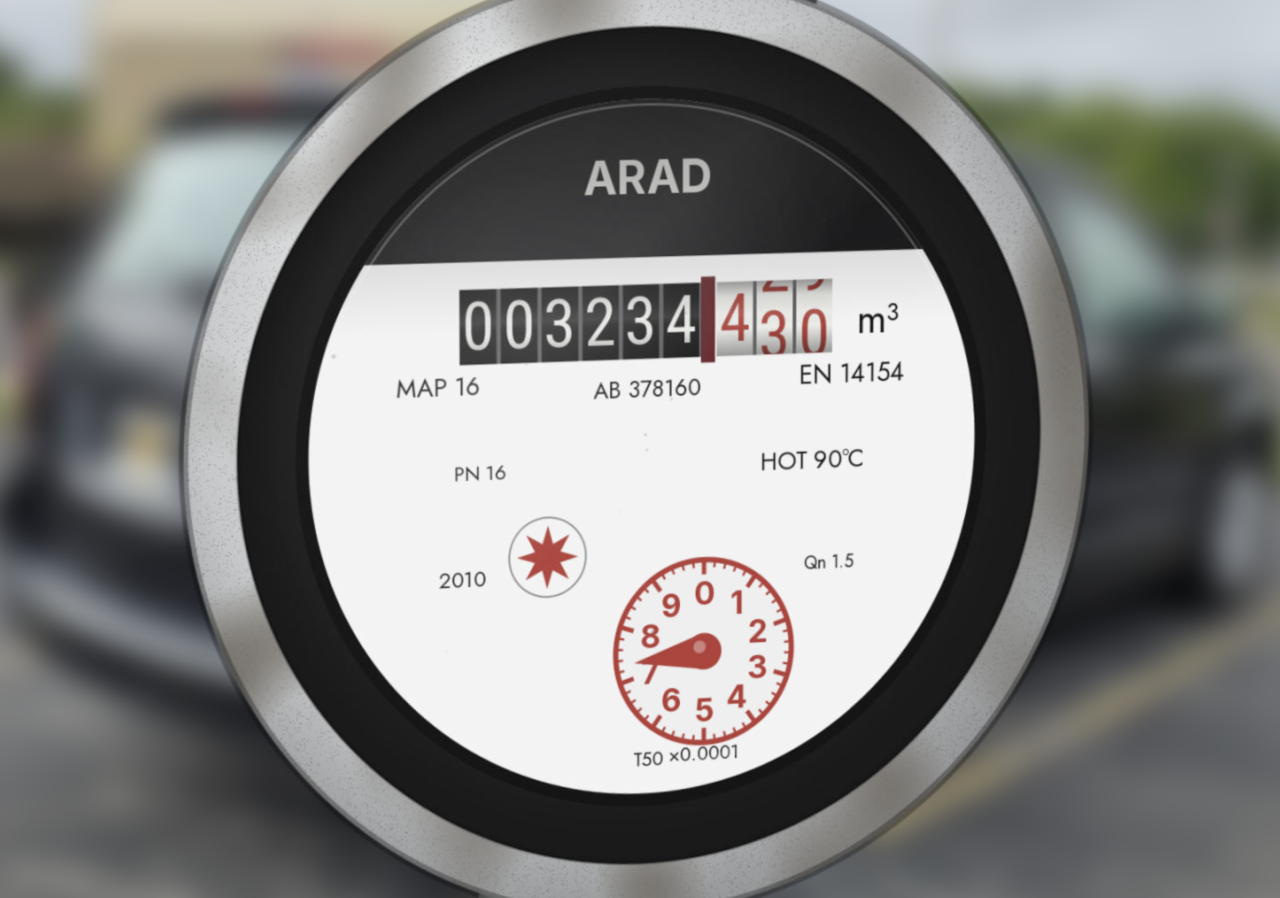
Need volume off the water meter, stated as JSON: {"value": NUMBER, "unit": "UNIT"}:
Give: {"value": 3234.4297, "unit": "m³"}
